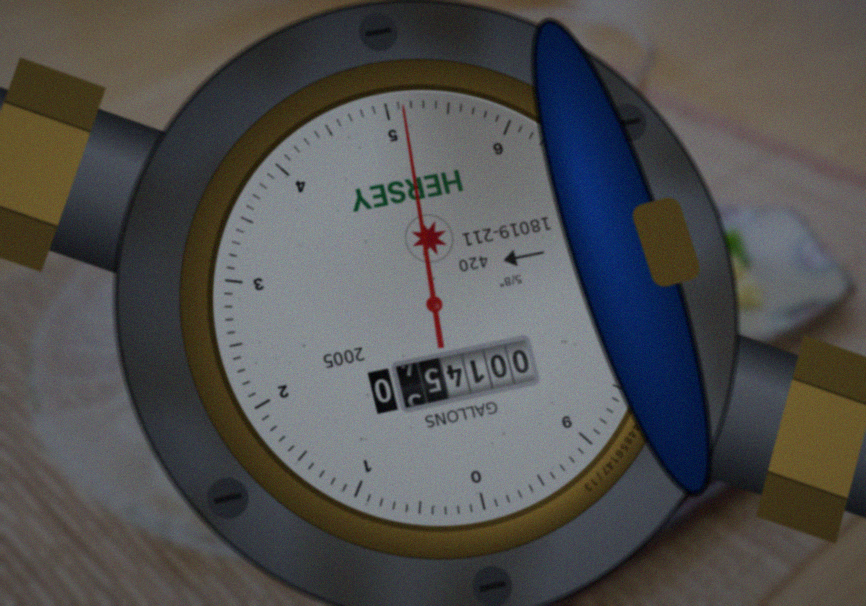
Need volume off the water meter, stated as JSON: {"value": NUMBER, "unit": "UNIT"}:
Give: {"value": 14535.1, "unit": "gal"}
